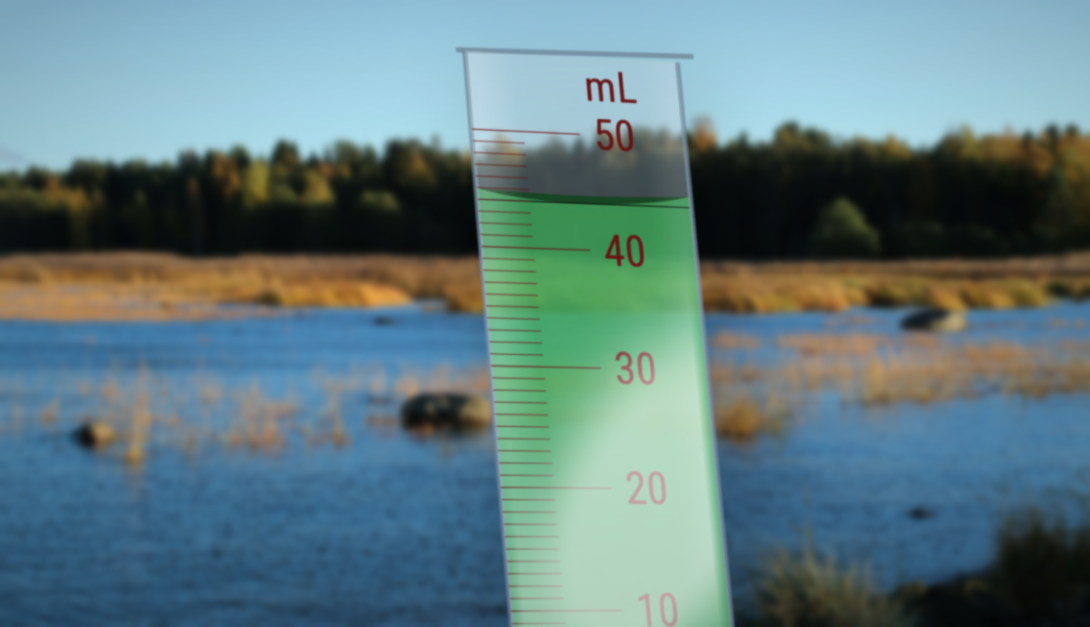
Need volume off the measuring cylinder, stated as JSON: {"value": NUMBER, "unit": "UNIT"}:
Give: {"value": 44, "unit": "mL"}
